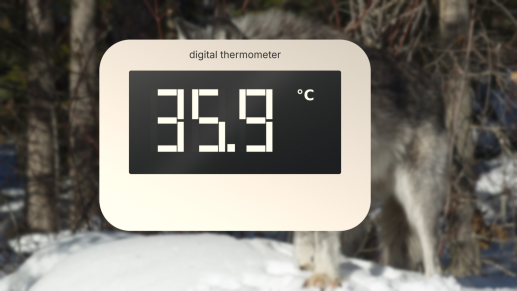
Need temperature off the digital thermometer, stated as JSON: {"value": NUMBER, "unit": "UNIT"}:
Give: {"value": 35.9, "unit": "°C"}
